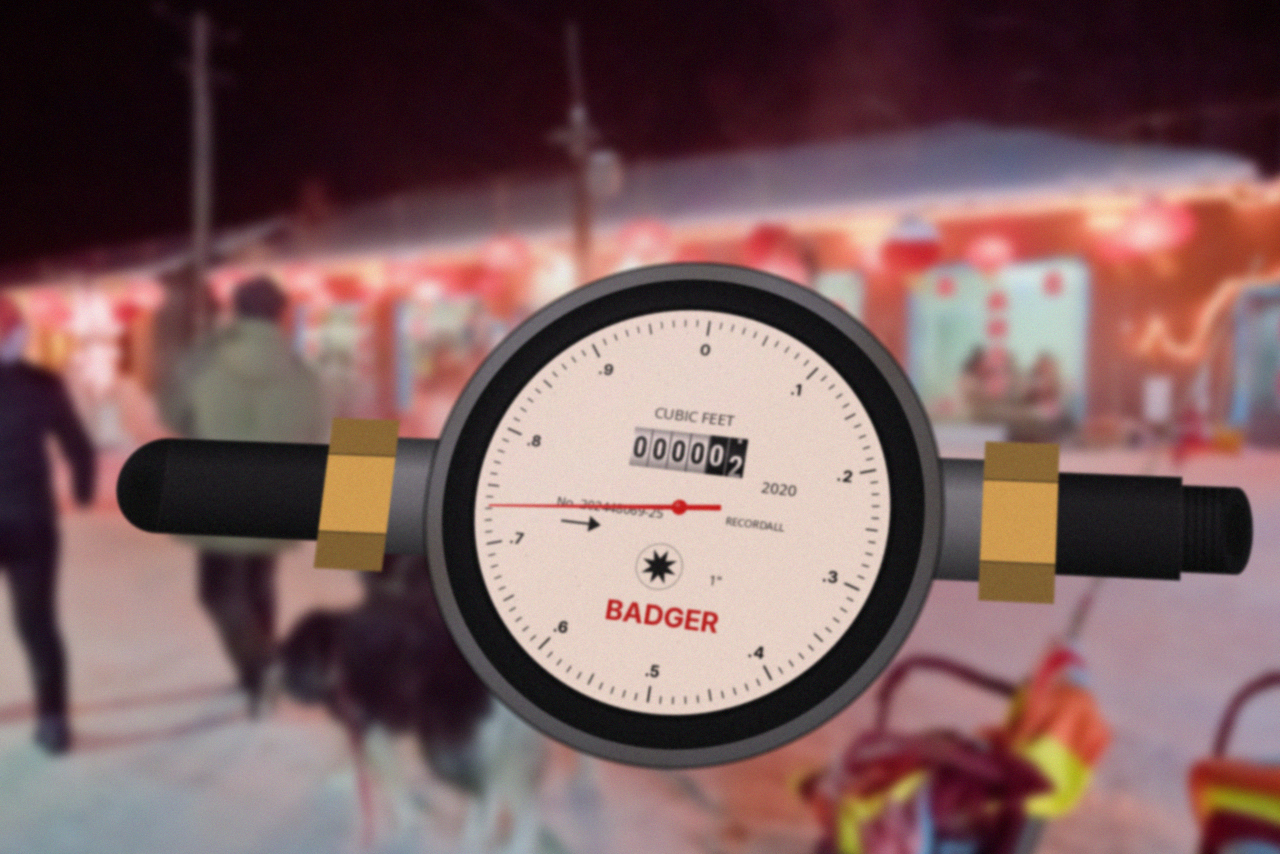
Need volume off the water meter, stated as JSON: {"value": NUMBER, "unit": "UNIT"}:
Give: {"value": 1.73, "unit": "ft³"}
